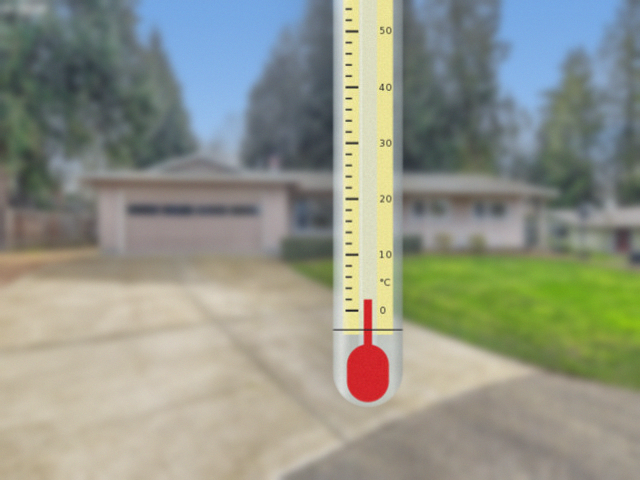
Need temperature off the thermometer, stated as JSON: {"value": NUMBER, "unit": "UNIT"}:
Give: {"value": 2, "unit": "°C"}
